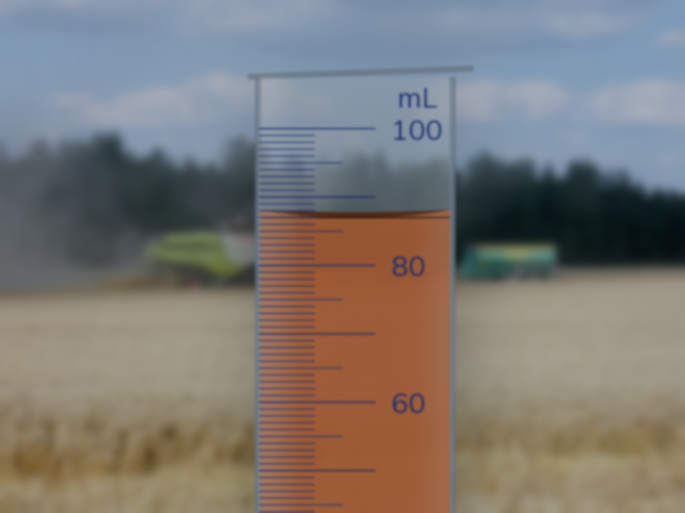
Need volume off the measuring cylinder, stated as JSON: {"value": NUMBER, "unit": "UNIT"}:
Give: {"value": 87, "unit": "mL"}
